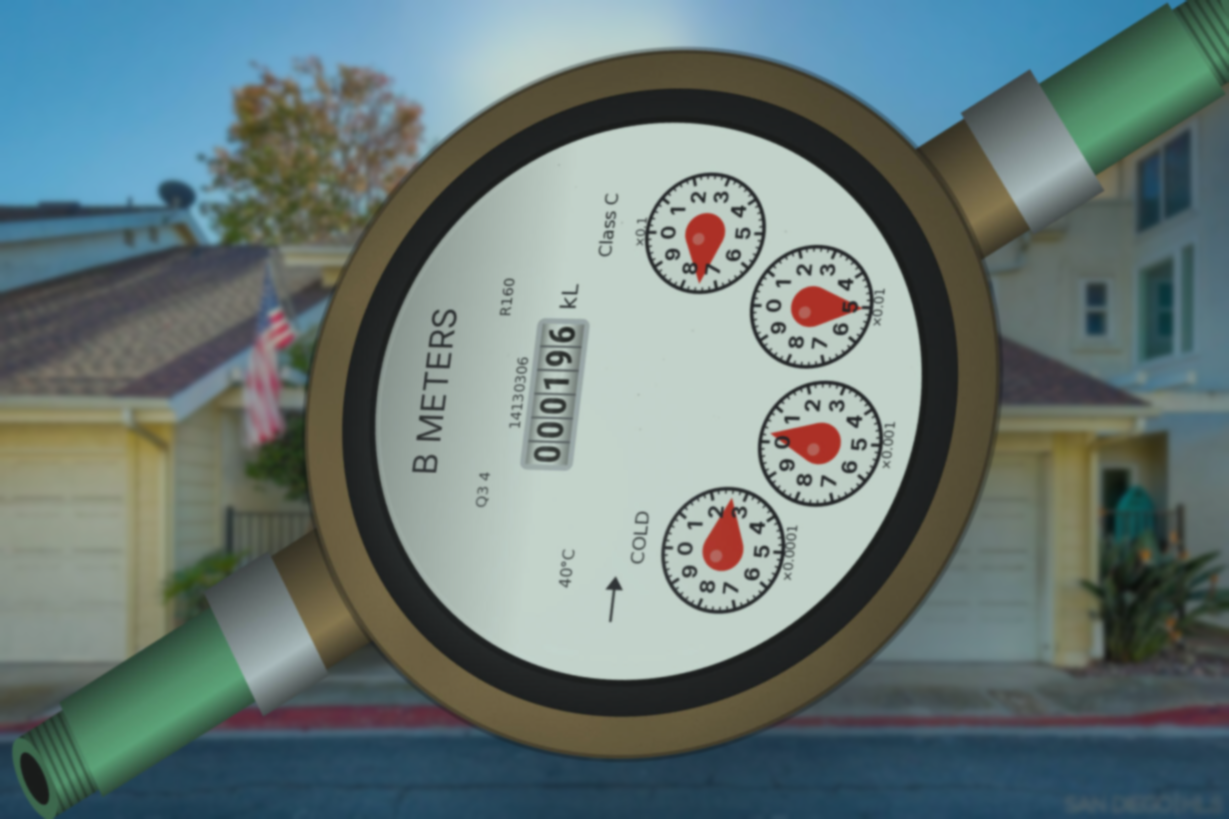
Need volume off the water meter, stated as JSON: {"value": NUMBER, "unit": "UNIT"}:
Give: {"value": 196.7502, "unit": "kL"}
